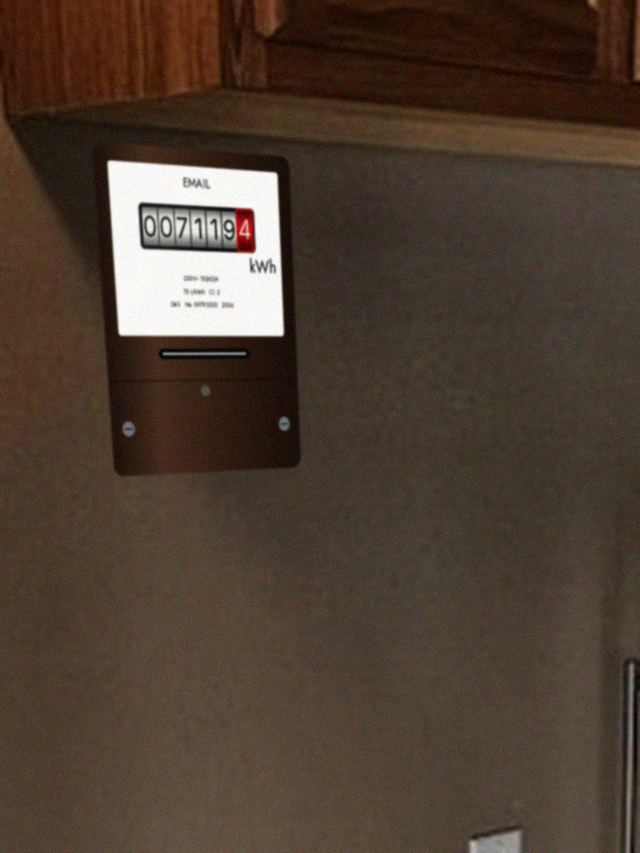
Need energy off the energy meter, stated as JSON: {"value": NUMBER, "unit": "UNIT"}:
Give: {"value": 7119.4, "unit": "kWh"}
